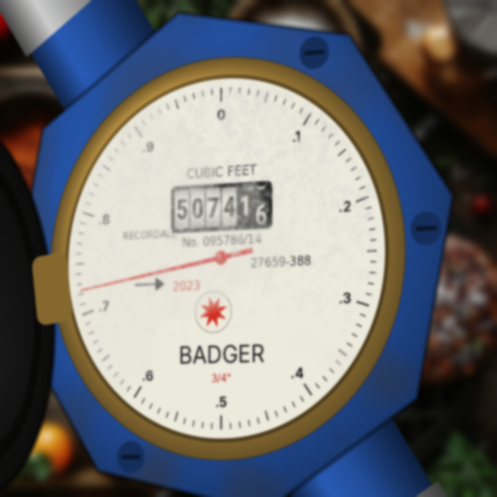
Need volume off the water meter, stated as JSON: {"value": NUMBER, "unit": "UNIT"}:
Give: {"value": 507415.72, "unit": "ft³"}
